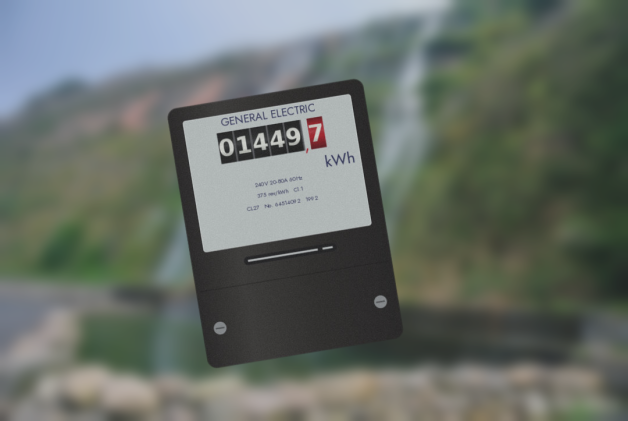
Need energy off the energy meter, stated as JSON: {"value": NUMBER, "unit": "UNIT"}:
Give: {"value": 1449.7, "unit": "kWh"}
